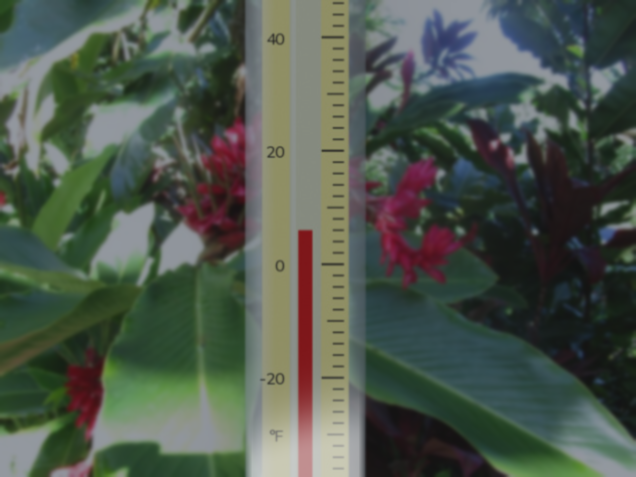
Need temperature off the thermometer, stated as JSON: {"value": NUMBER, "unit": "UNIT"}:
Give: {"value": 6, "unit": "°F"}
